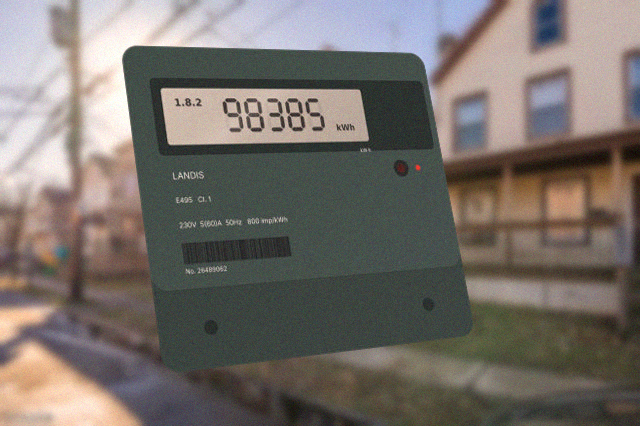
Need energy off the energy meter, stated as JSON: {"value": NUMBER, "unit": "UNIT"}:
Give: {"value": 98385, "unit": "kWh"}
